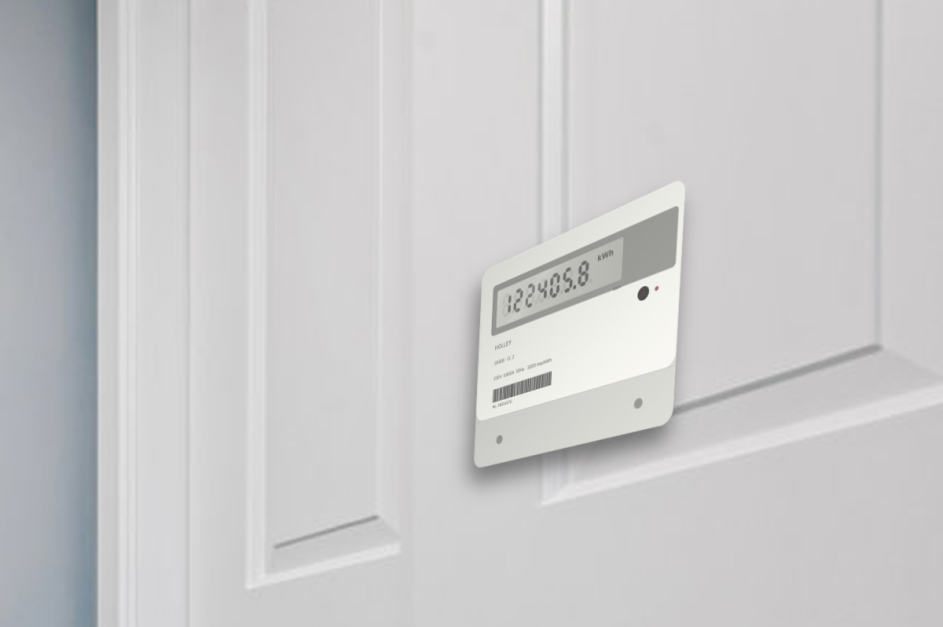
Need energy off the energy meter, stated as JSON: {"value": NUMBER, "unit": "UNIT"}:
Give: {"value": 122405.8, "unit": "kWh"}
